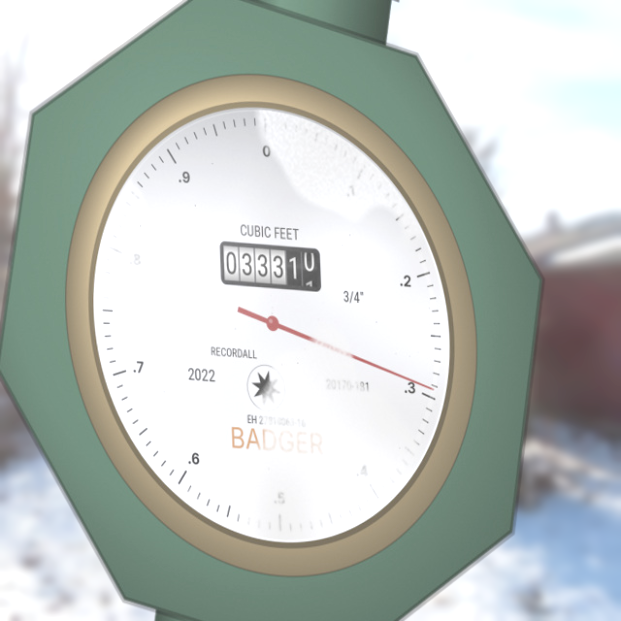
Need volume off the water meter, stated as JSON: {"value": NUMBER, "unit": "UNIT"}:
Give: {"value": 33310.29, "unit": "ft³"}
